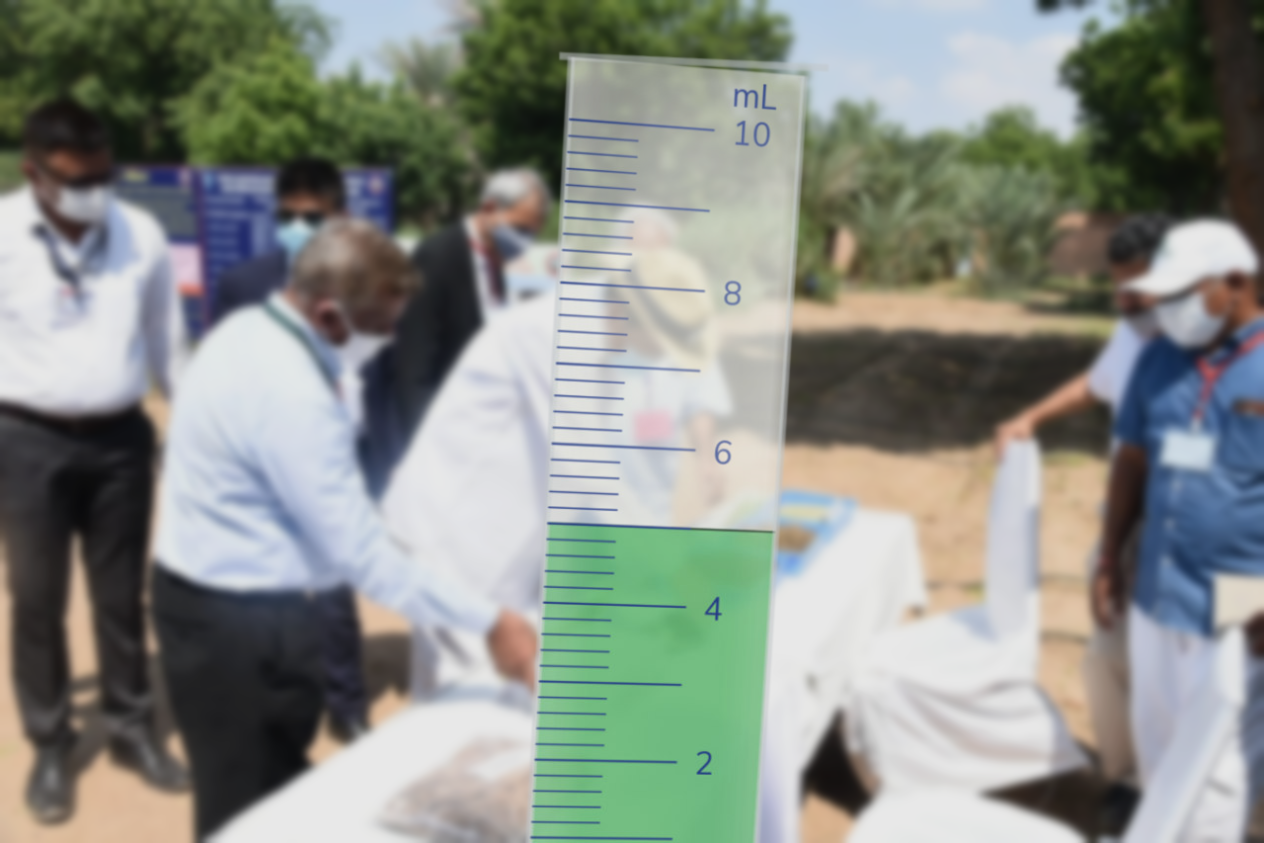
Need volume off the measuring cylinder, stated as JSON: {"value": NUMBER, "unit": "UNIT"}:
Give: {"value": 5, "unit": "mL"}
